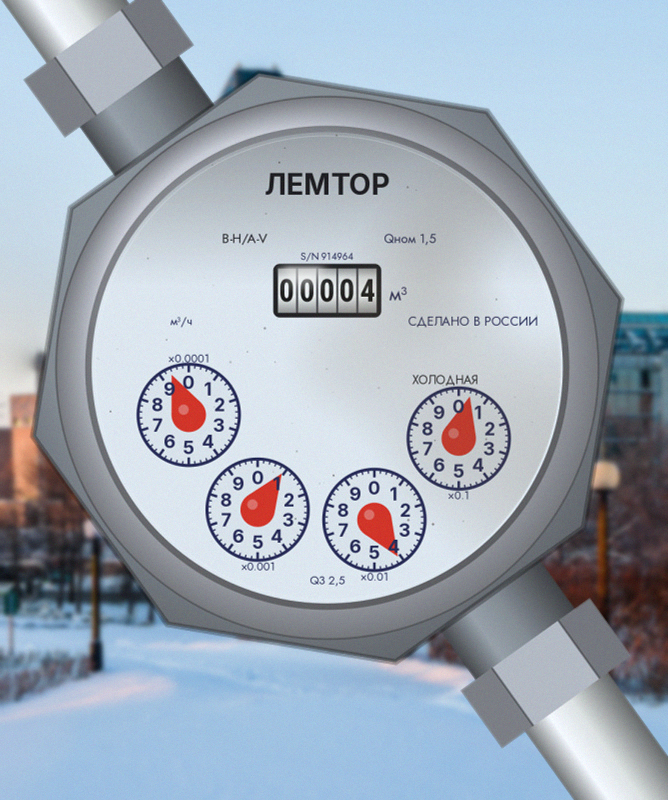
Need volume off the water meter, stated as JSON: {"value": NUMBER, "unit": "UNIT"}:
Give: {"value": 4.0409, "unit": "m³"}
